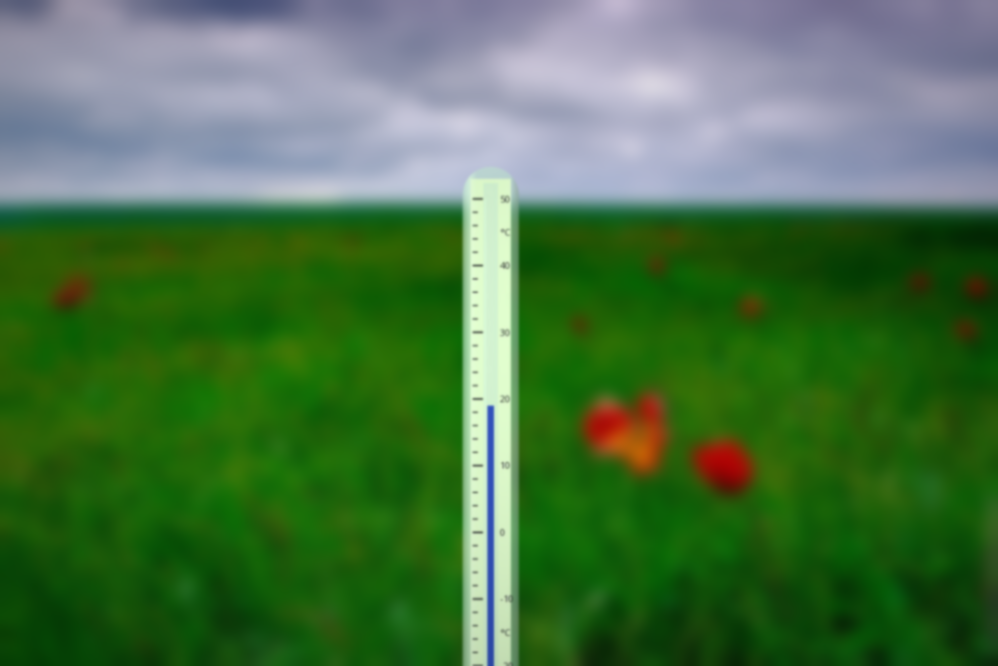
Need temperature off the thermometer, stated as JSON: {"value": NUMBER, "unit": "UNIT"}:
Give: {"value": 19, "unit": "°C"}
